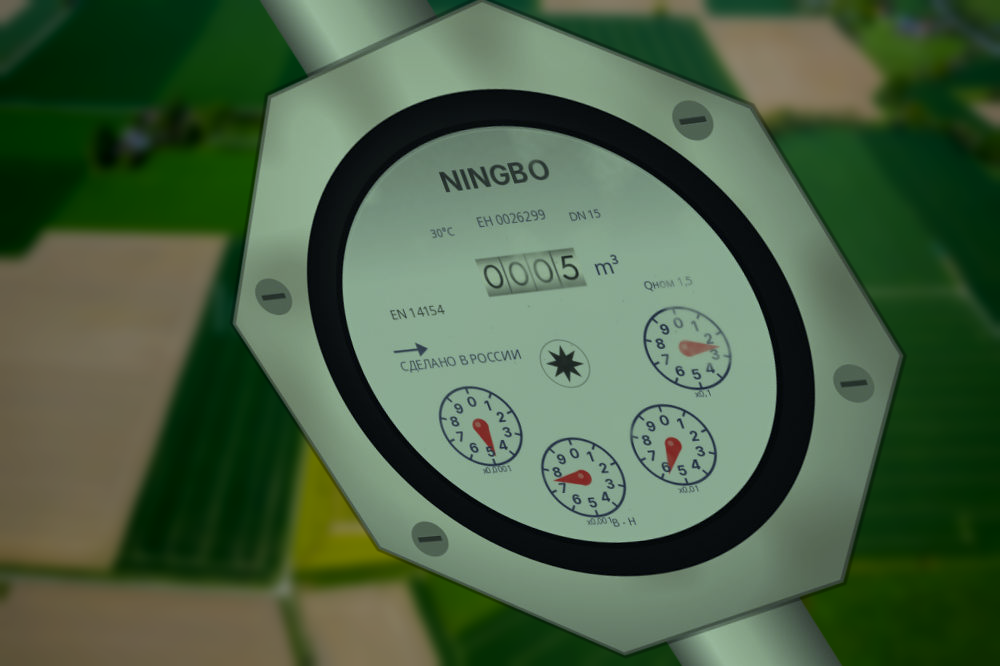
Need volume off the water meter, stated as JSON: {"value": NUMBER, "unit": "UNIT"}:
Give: {"value": 5.2574, "unit": "m³"}
